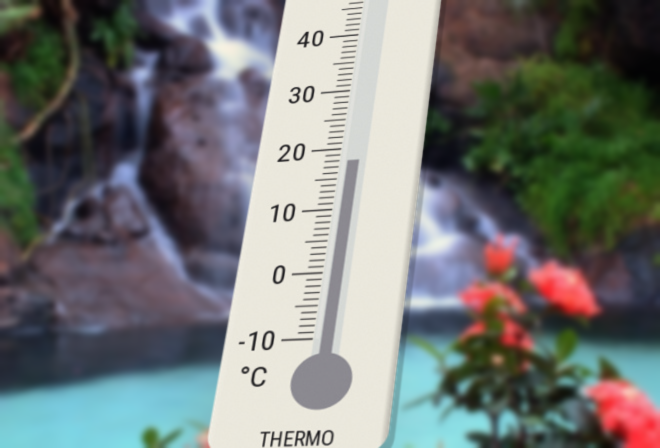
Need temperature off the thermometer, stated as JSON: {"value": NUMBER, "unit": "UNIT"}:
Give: {"value": 18, "unit": "°C"}
